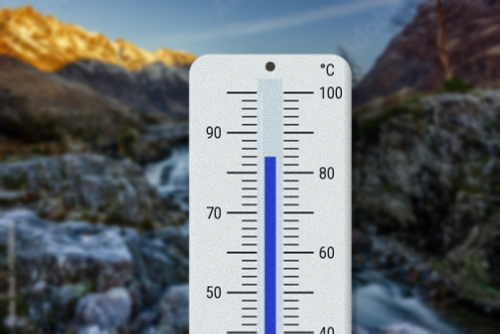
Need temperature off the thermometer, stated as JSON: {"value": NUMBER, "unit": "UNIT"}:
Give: {"value": 84, "unit": "°C"}
